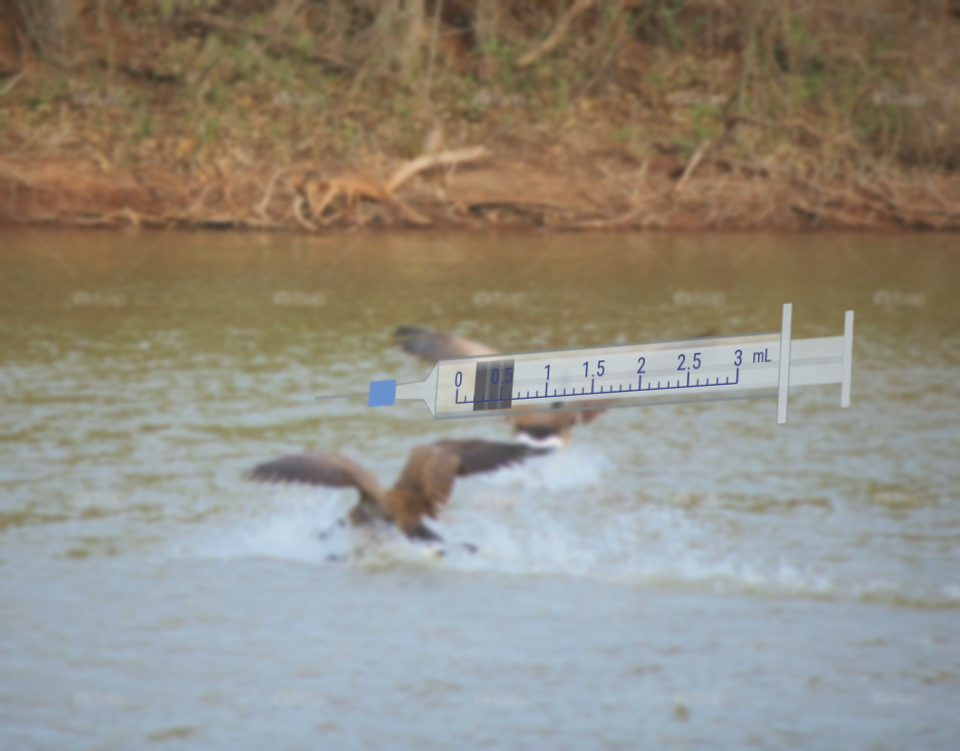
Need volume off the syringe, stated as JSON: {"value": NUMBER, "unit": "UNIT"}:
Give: {"value": 0.2, "unit": "mL"}
